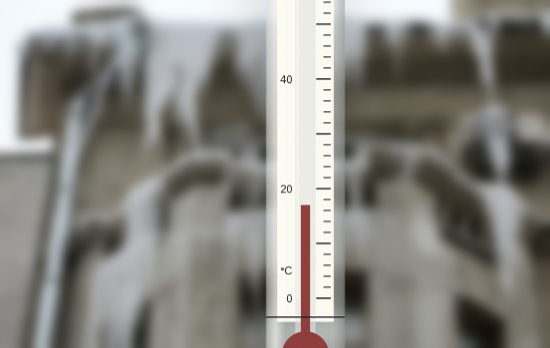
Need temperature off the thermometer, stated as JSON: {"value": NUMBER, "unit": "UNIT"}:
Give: {"value": 17, "unit": "°C"}
